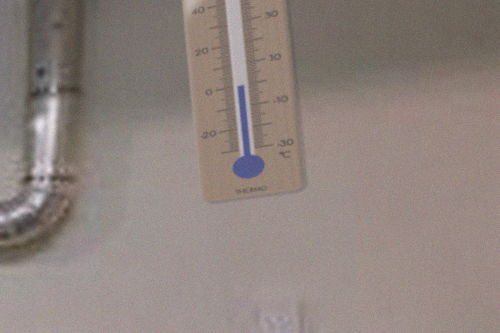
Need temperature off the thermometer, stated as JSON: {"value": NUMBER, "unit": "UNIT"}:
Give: {"value": 0, "unit": "°C"}
